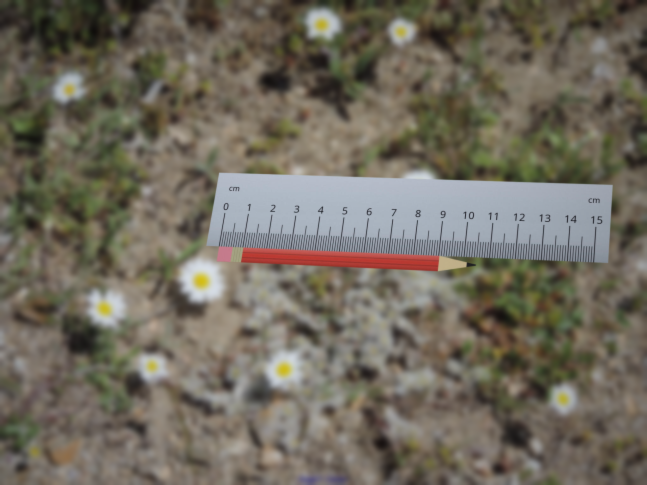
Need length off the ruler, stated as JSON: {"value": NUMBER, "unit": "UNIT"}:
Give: {"value": 10.5, "unit": "cm"}
